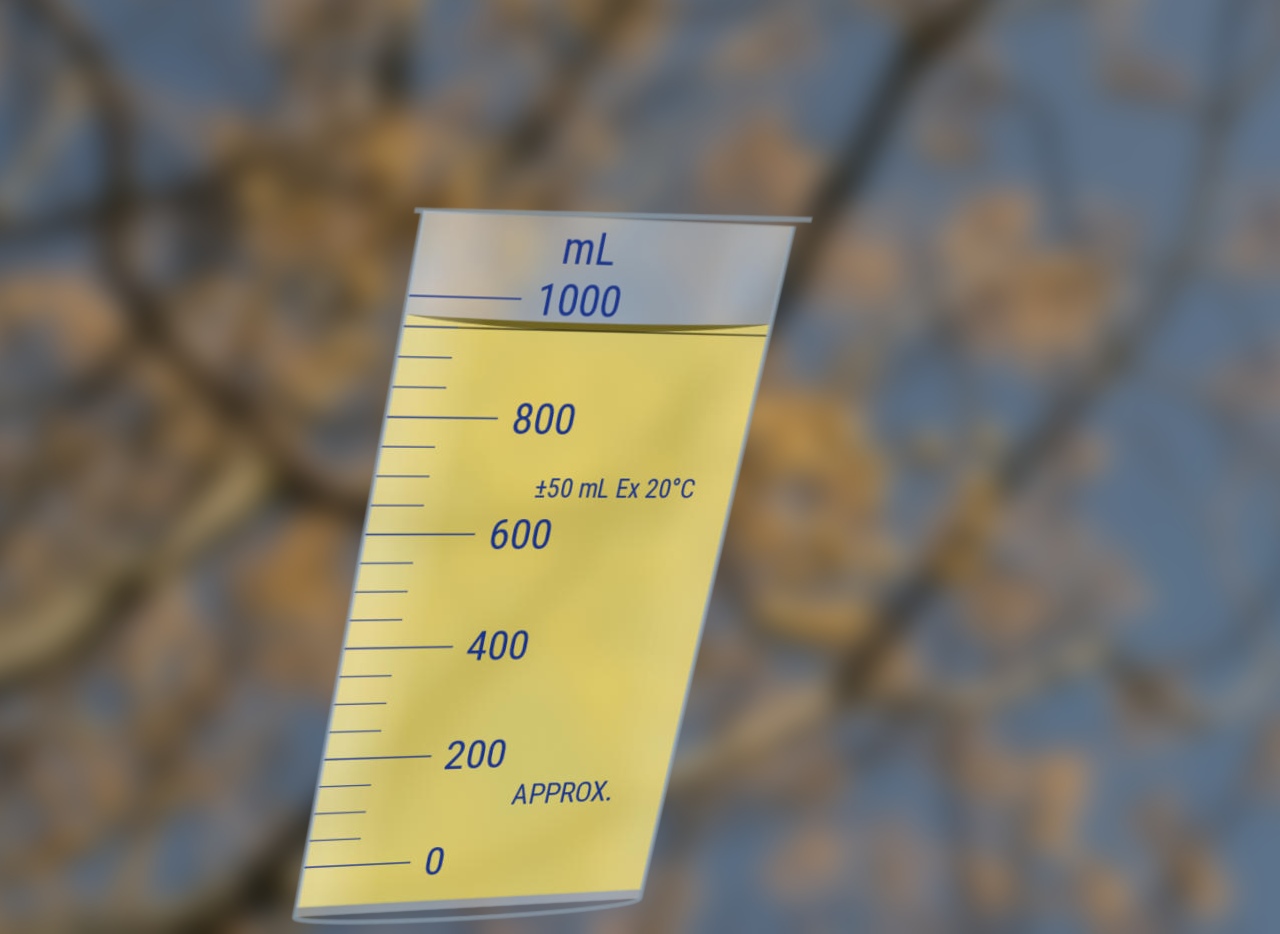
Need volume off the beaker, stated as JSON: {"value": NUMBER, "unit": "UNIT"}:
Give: {"value": 950, "unit": "mL"}
